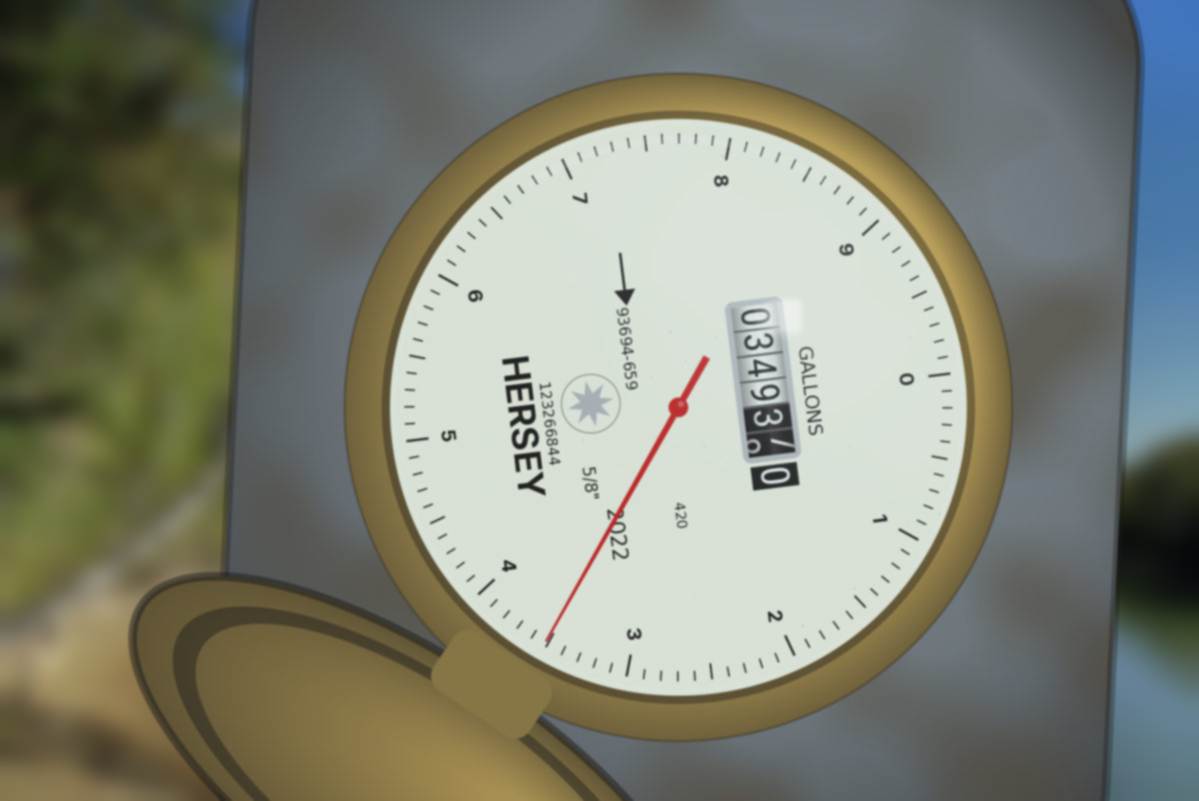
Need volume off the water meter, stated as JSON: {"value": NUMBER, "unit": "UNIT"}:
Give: {"value": 349373.5, "unit": "gal"}
